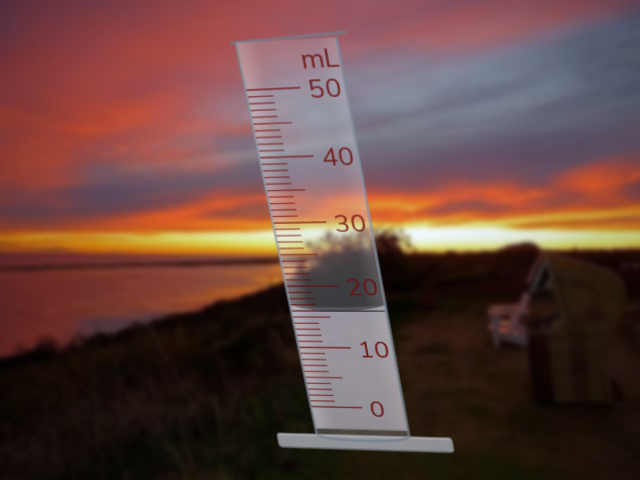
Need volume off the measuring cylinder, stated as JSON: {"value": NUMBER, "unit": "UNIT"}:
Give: {"value": 16, "unit": "mL"}
